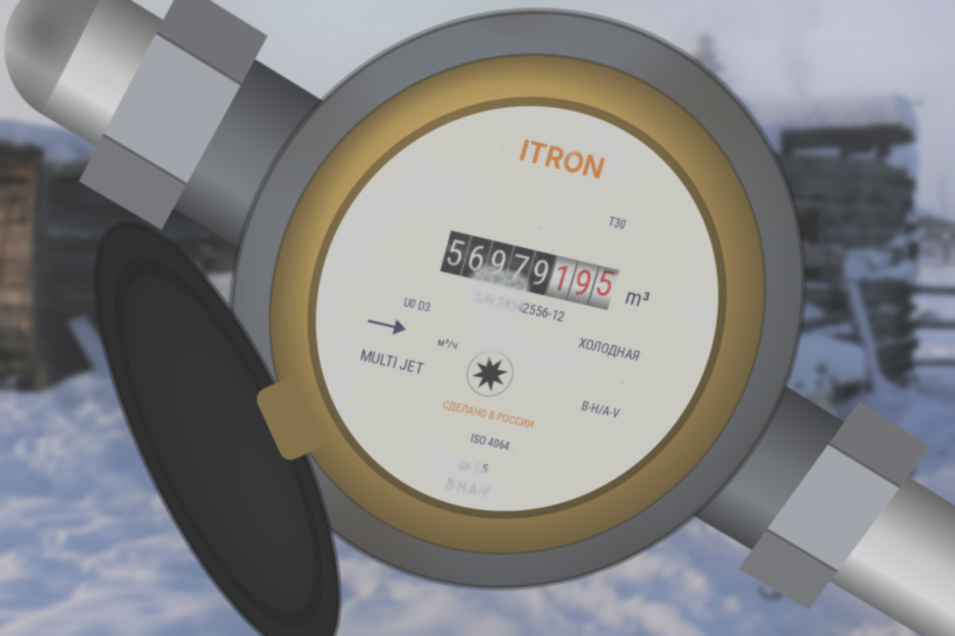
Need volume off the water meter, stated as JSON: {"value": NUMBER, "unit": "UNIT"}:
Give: {"value": 56979.195, "unit": "m³"}
